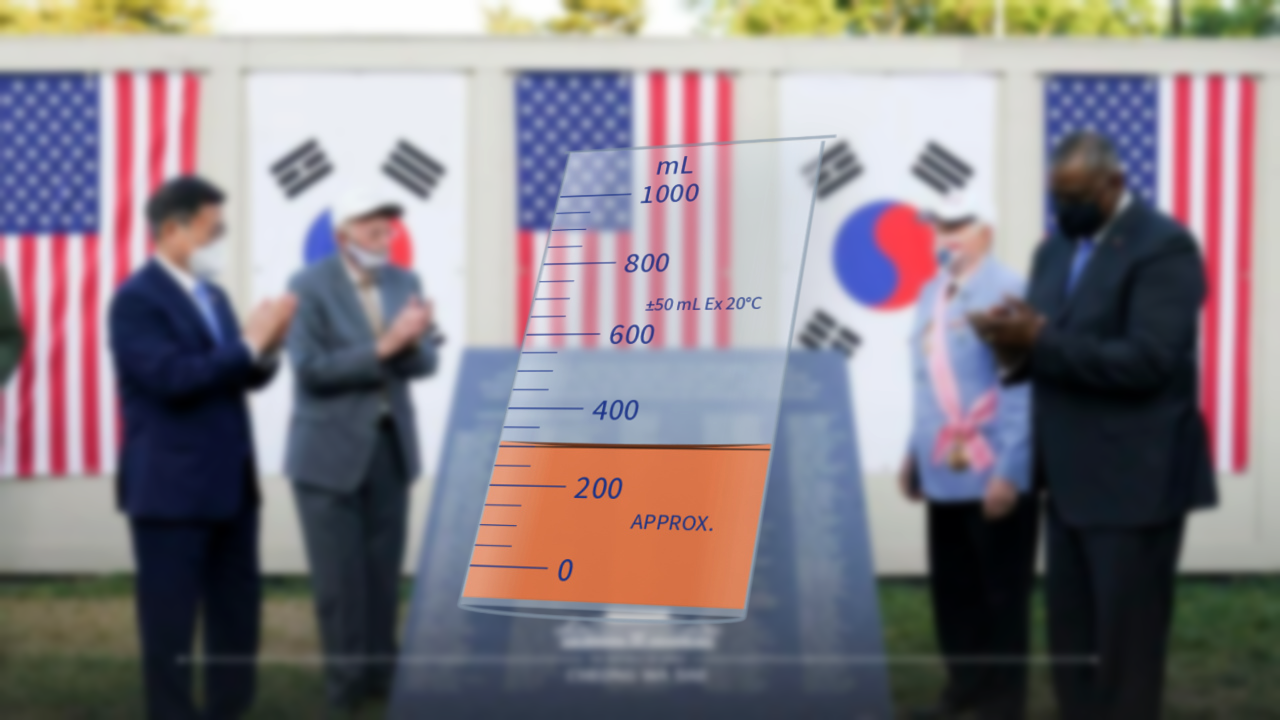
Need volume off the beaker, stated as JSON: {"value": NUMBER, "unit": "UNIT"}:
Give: {"value": 300, "unit": "mL"}
